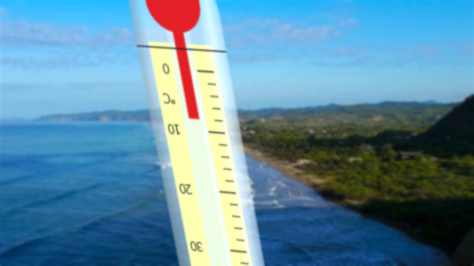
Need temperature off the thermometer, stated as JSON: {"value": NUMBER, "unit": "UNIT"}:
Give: {"value": 8, "unit": "°C"}
